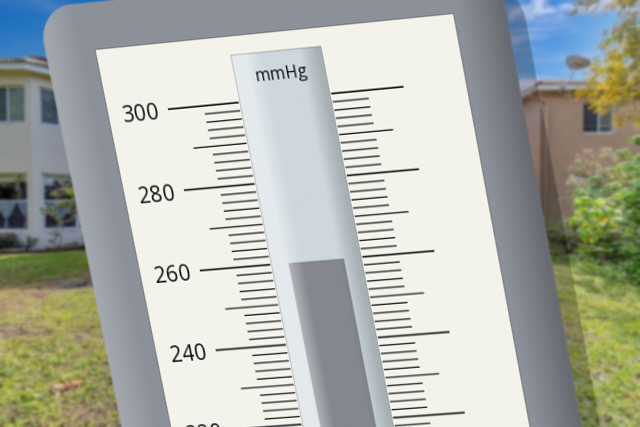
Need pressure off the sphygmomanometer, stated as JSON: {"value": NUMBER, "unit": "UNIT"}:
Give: {"value": 260, "unit": "mmHg"}
